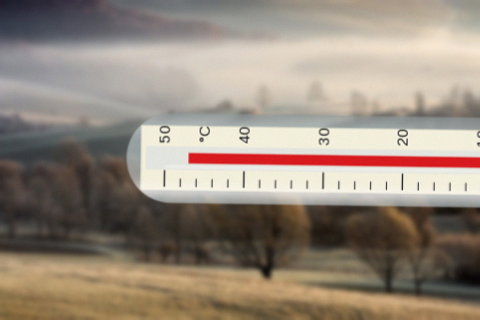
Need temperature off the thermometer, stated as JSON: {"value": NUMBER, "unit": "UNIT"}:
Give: {"value": 47, "unit": "°C"}
